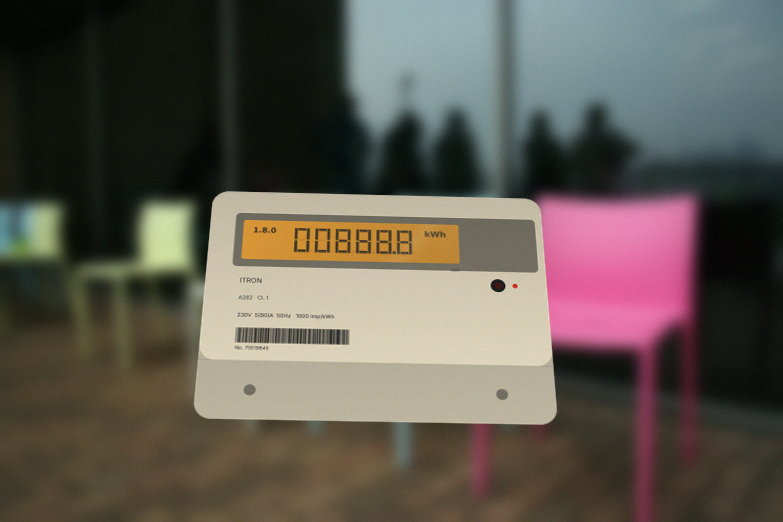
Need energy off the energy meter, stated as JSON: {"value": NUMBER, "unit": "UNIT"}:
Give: {"value": 888.8, "unit": "kWh"}
